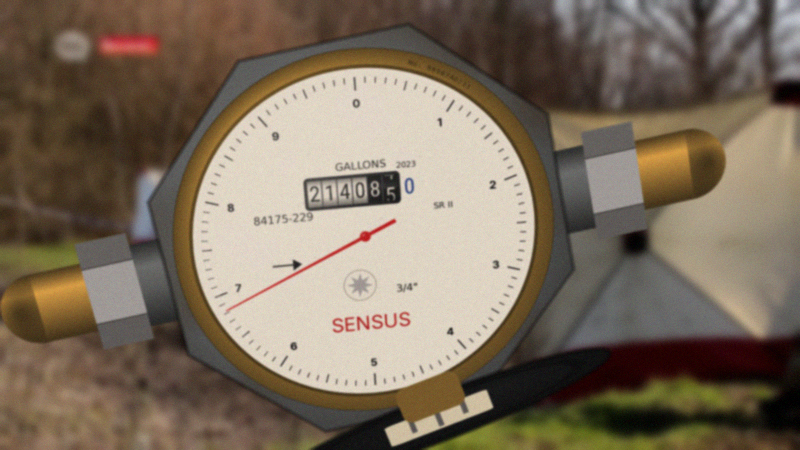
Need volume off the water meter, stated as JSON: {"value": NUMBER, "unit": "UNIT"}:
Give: {"value": 2140846.8, "unit": "gal"}
